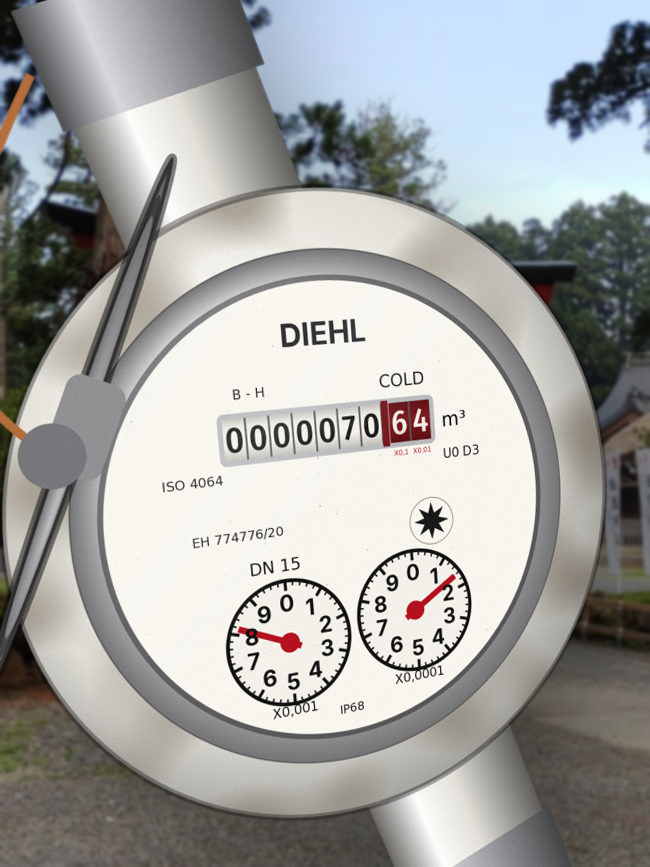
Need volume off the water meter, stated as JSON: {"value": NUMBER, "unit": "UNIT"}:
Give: {"value": 70.6481, "unit": "m³"}
